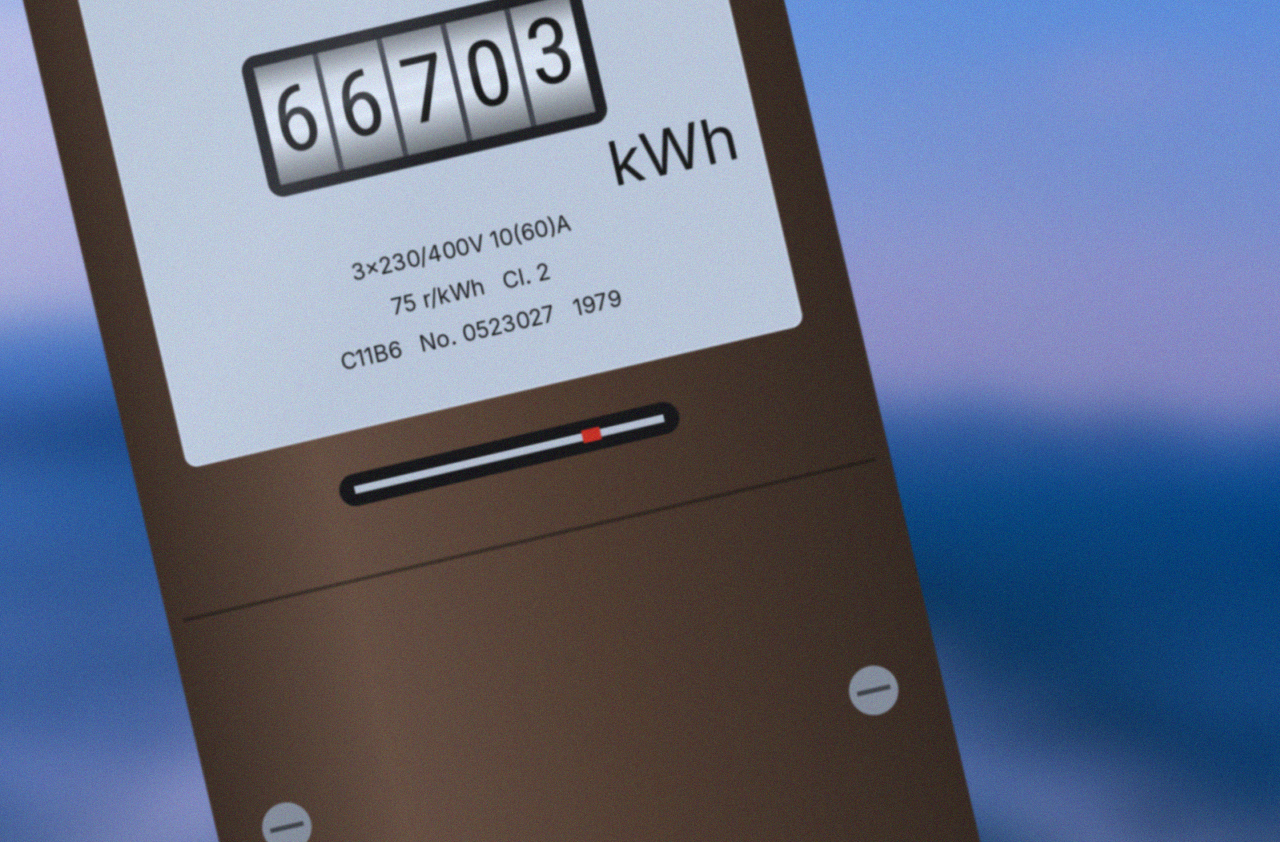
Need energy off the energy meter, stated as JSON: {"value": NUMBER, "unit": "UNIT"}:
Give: {"value": 66703, "unit": "kWh"}
